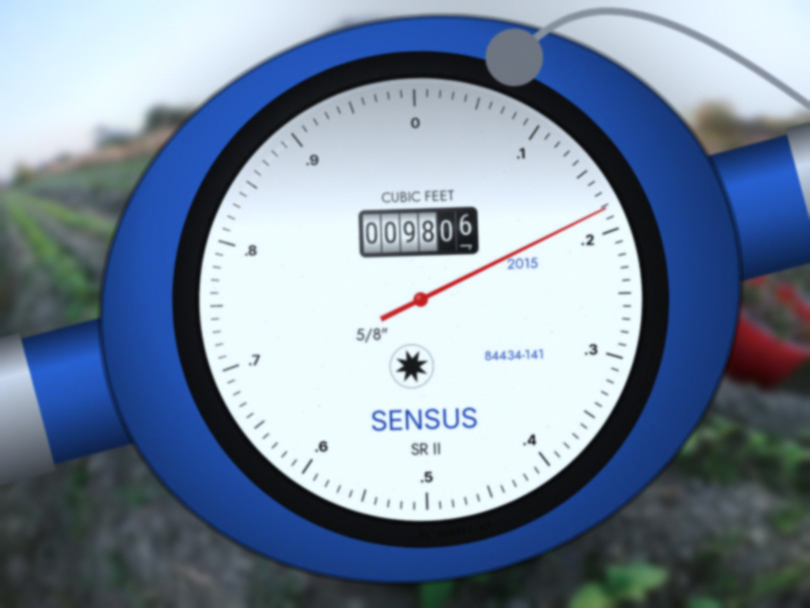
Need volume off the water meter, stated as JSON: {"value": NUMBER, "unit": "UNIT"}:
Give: {"value": 9806.18, "unit": "ft³"}
